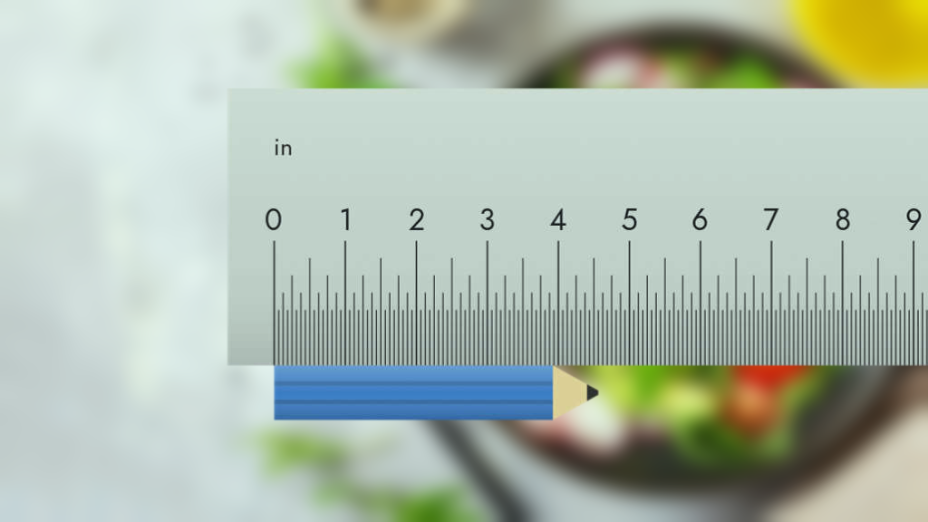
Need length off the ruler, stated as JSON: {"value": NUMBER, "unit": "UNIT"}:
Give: {"value": 4.5625, "unit": "in"}
